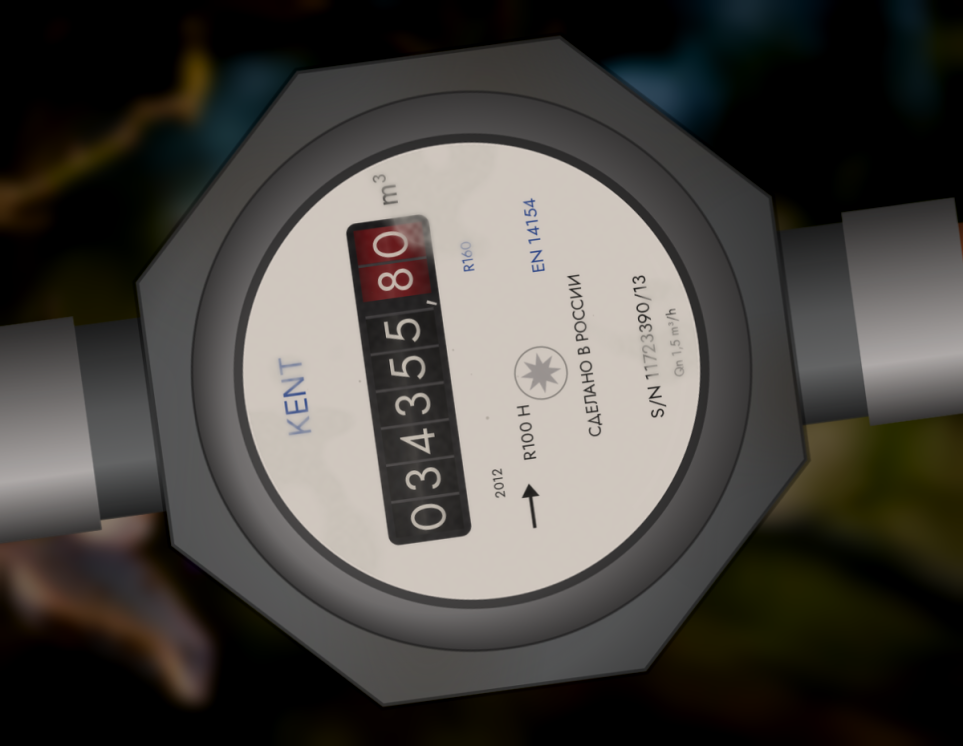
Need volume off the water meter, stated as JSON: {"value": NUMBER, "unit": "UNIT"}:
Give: {"value": 34355.80, "unit": "m³"}
